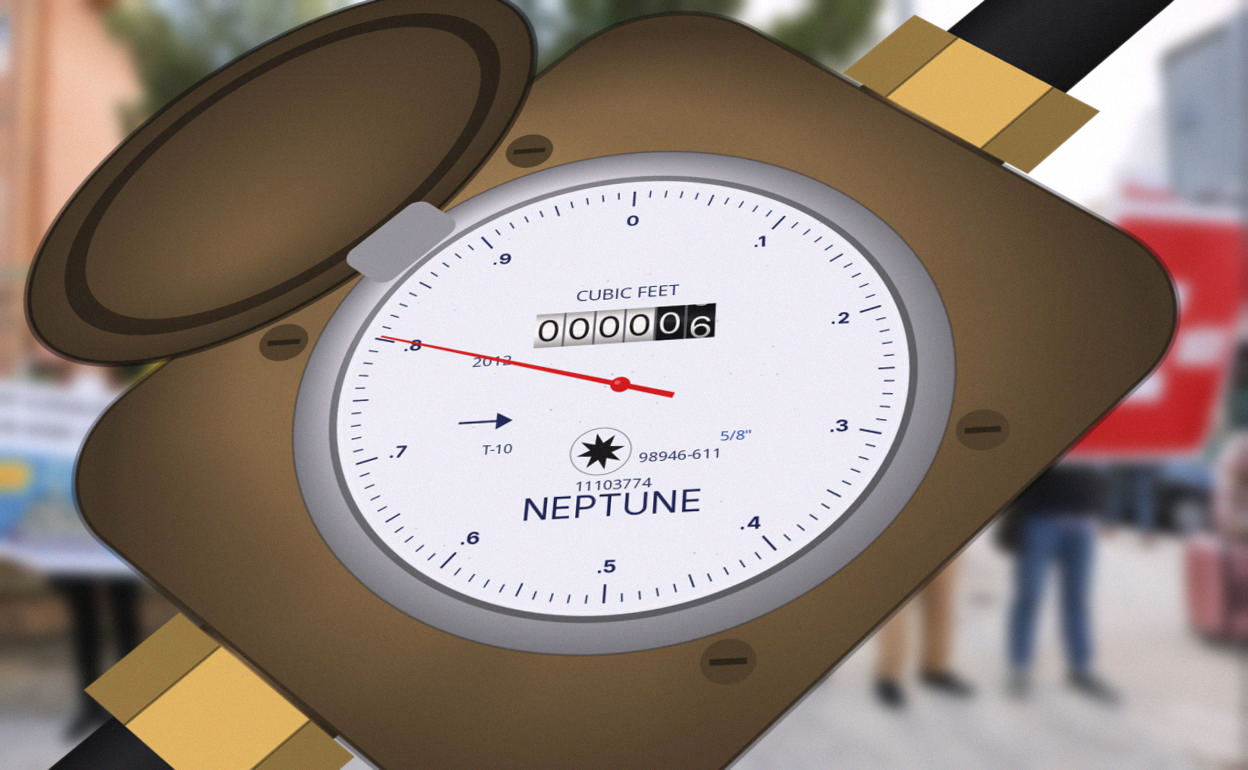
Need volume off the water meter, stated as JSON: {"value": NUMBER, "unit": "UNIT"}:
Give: {"value": 5.80, "unit": "ft³"}
